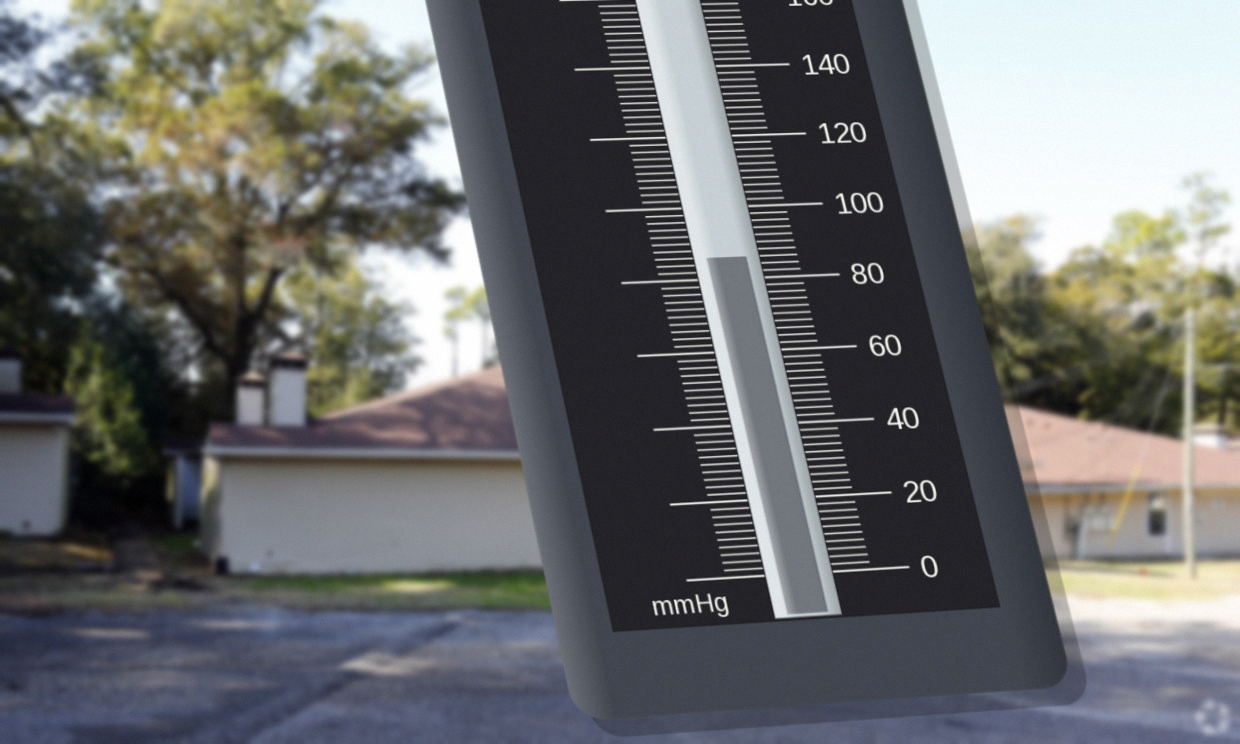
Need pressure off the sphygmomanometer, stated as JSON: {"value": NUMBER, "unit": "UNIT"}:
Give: {"value": 86, "unit": "mmHg"}
